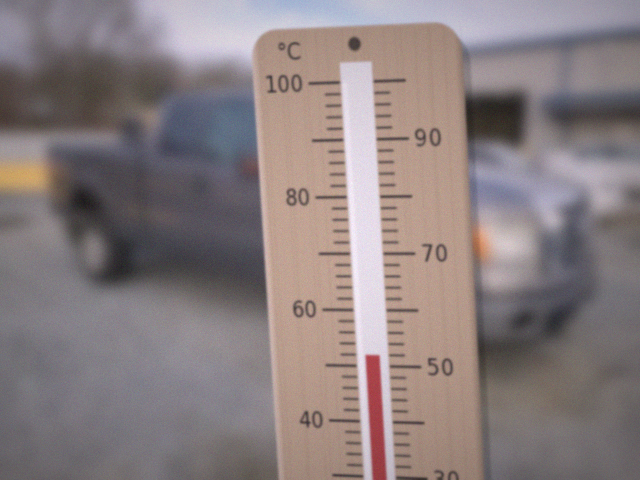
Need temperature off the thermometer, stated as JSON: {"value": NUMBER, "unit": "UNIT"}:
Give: {"value": 52, "unit": "°C"}
